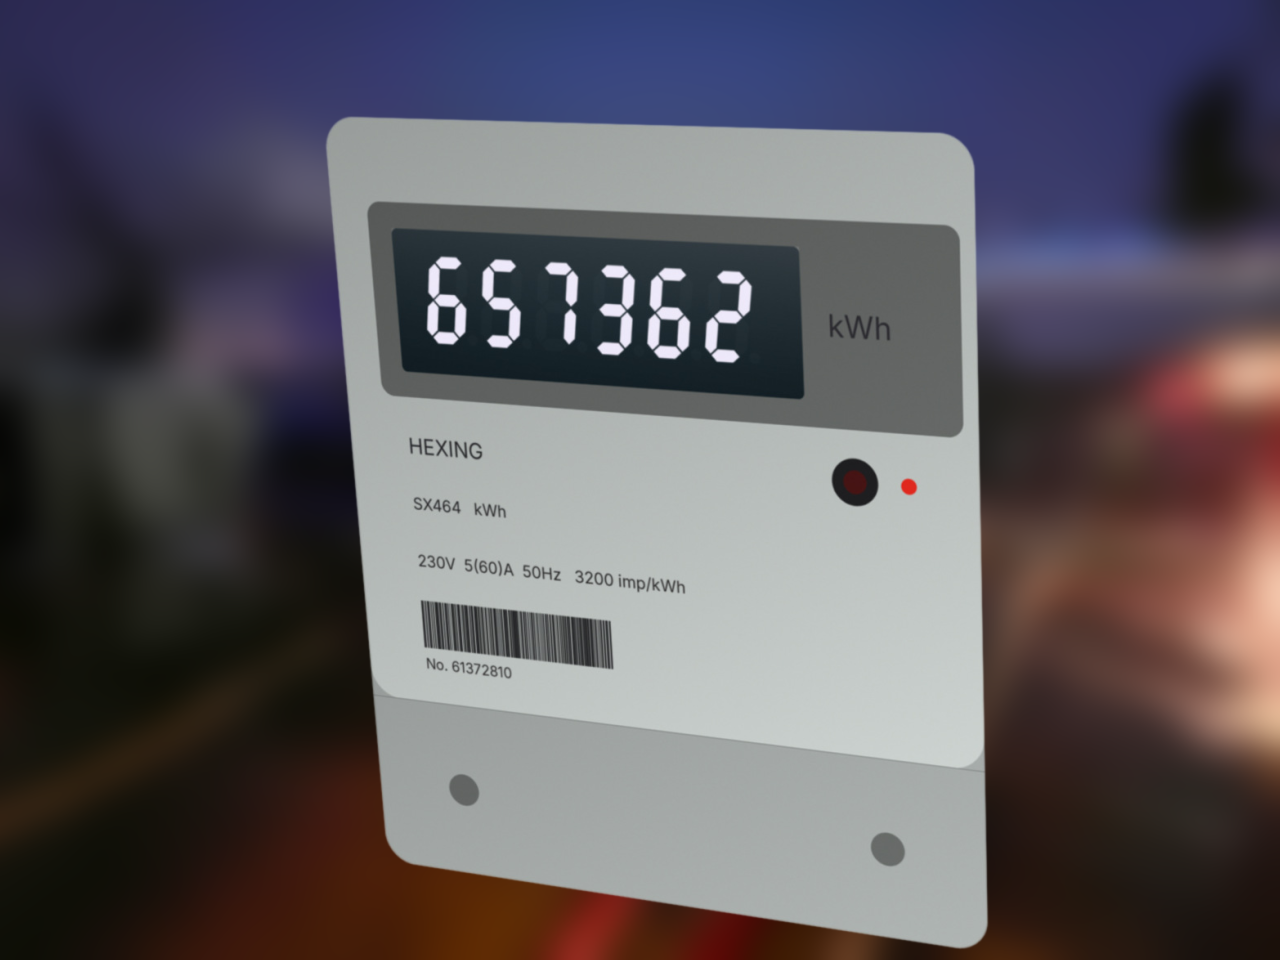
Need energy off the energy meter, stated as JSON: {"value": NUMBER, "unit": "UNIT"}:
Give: {"value": 657362, "unit": "kWh"}
